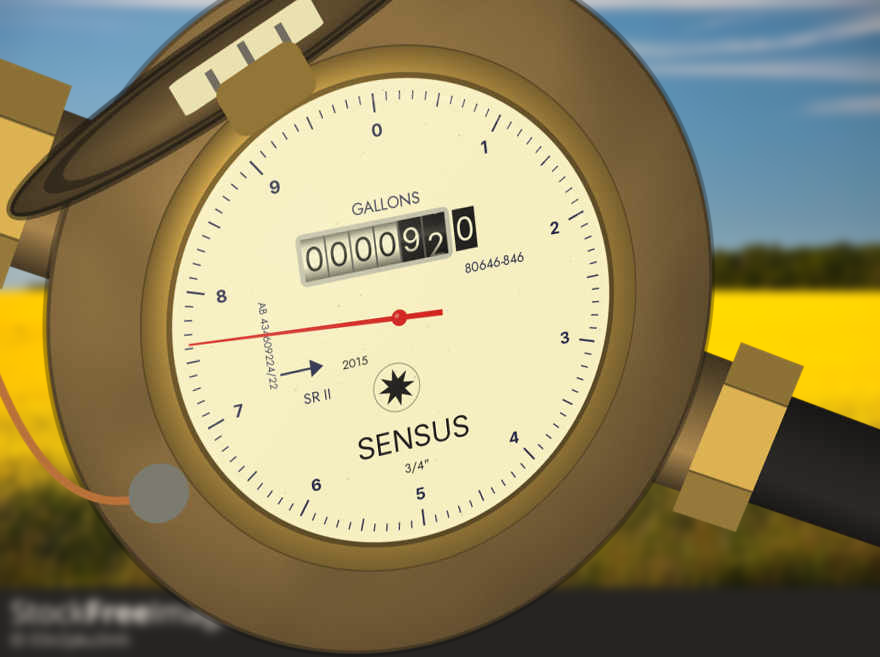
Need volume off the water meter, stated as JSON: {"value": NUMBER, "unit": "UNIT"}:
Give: {"value": 917.6, "unit": "gal"}
